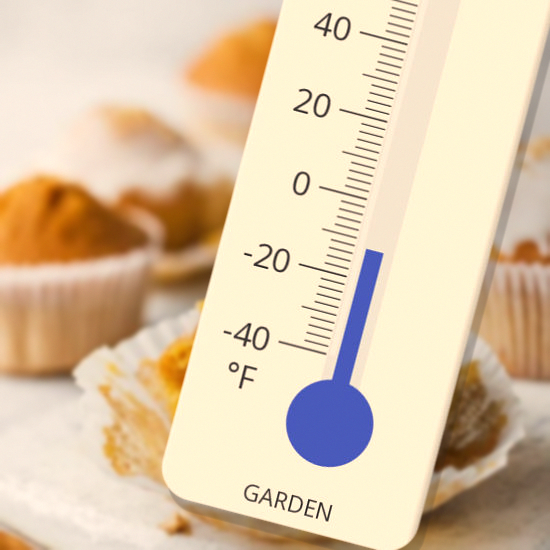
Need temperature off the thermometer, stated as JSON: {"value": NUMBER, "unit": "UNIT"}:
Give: {"value": -12, "unit": "°F"}
